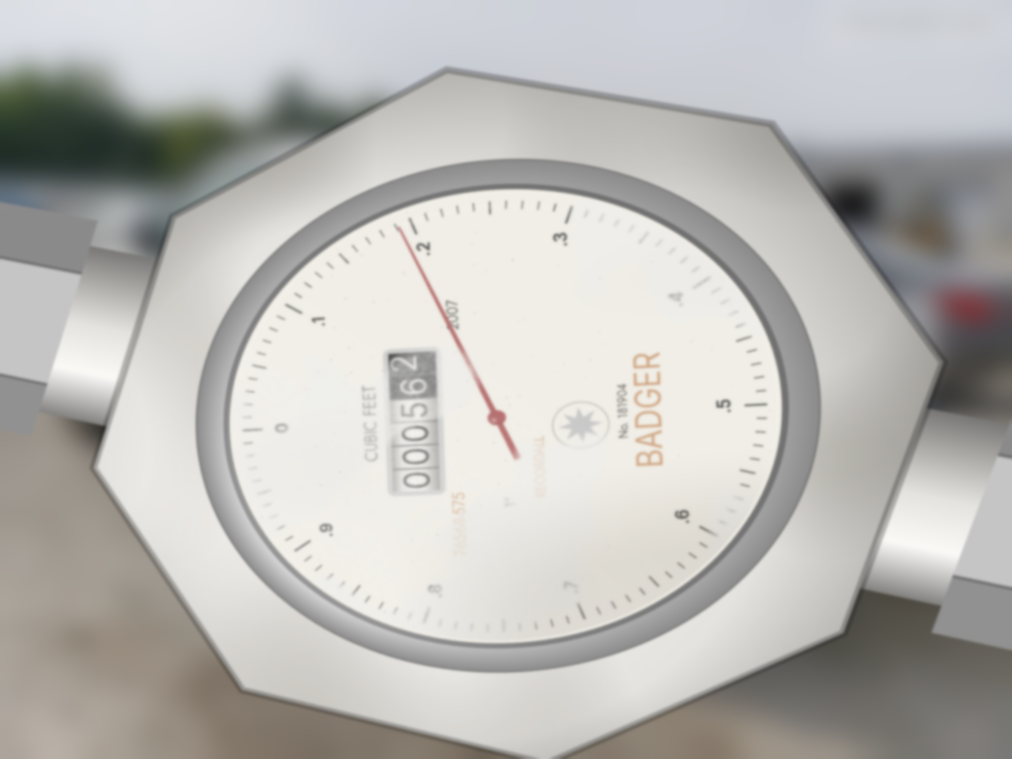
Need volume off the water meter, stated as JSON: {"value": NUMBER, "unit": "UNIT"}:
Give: {"value": 562.19, "unit": "ft³"}
